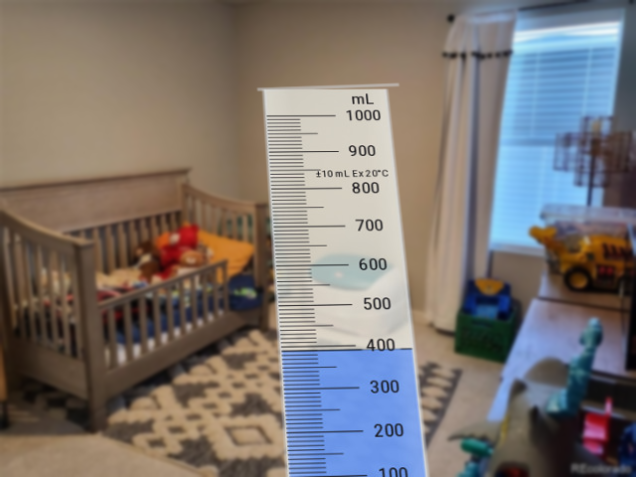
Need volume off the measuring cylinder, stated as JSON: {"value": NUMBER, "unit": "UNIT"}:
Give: {"value": 390, "unit": "mL"}
